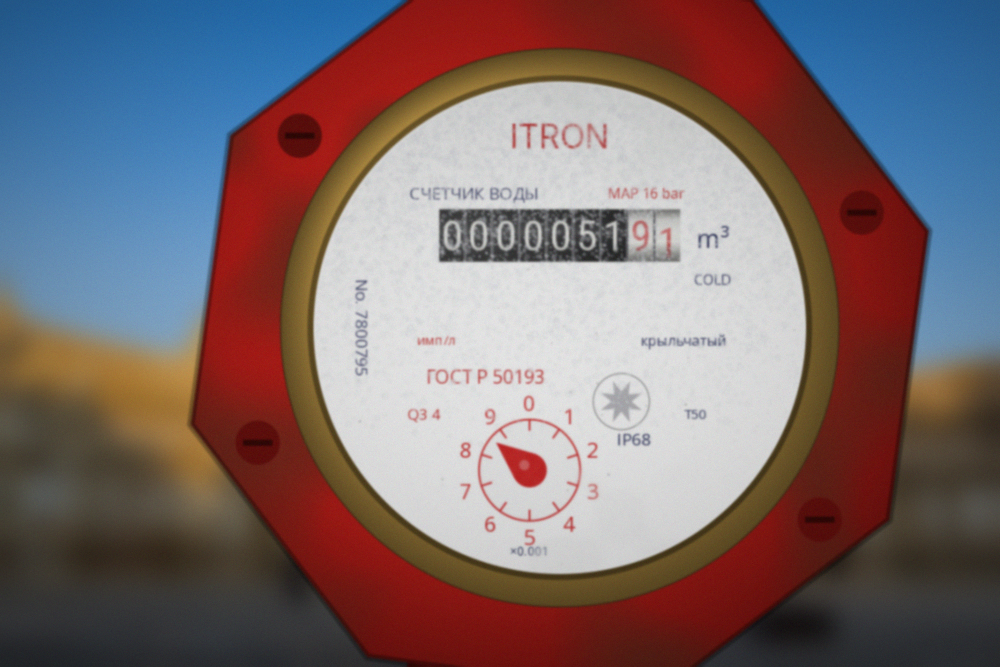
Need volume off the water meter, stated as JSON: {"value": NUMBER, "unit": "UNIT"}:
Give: {"value": 51.908, "unit": "m³"}
